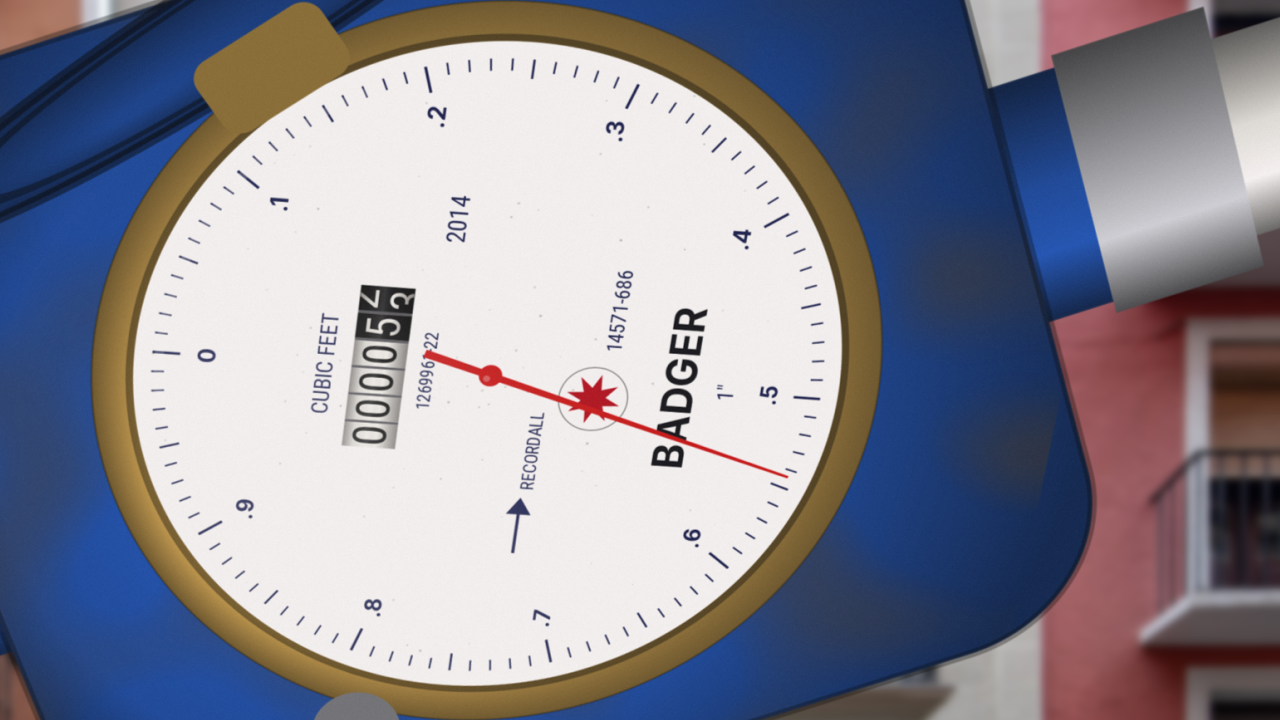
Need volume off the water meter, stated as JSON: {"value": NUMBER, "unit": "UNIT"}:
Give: {"value": 52.54, "unit": "ft³"}
